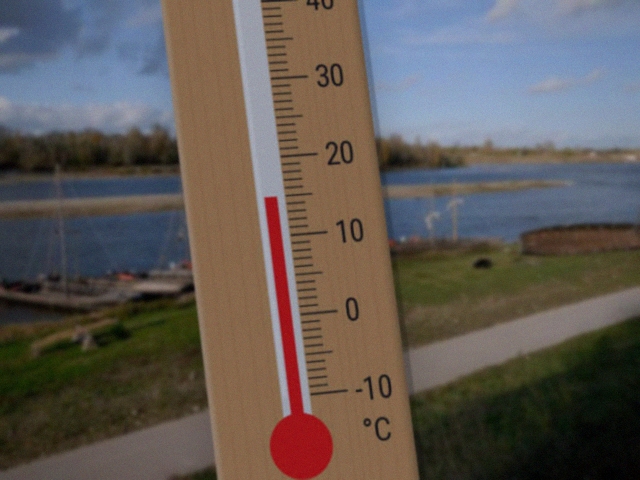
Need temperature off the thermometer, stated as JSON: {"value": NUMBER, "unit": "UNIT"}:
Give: {"value": 15, "unit": "°C"}
